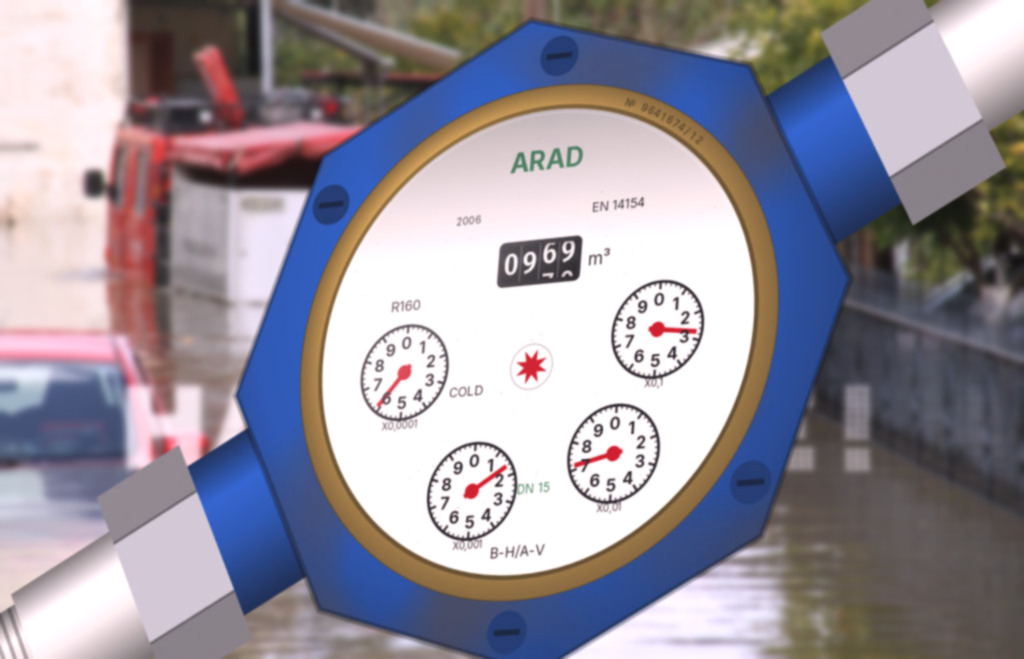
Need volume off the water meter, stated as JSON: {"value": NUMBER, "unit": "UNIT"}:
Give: {"value": 969.2716, "unit": "m³"}
